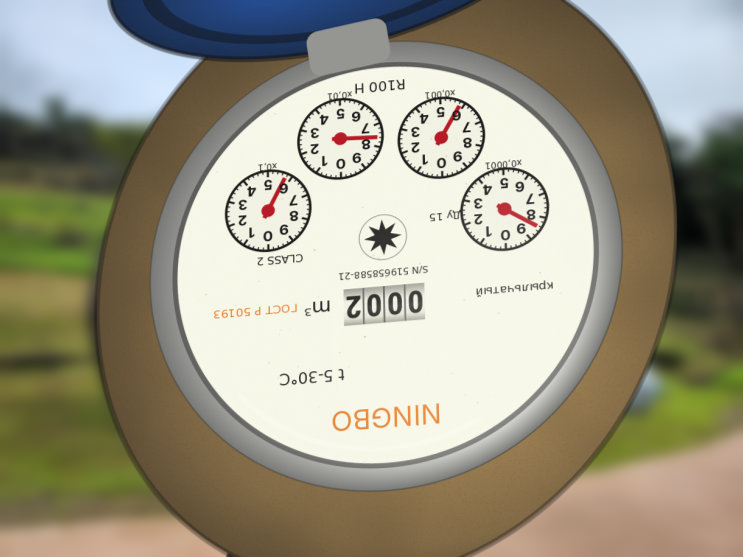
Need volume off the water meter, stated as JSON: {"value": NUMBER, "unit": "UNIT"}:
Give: {"value": 2.5758, "unit": "m³"}
